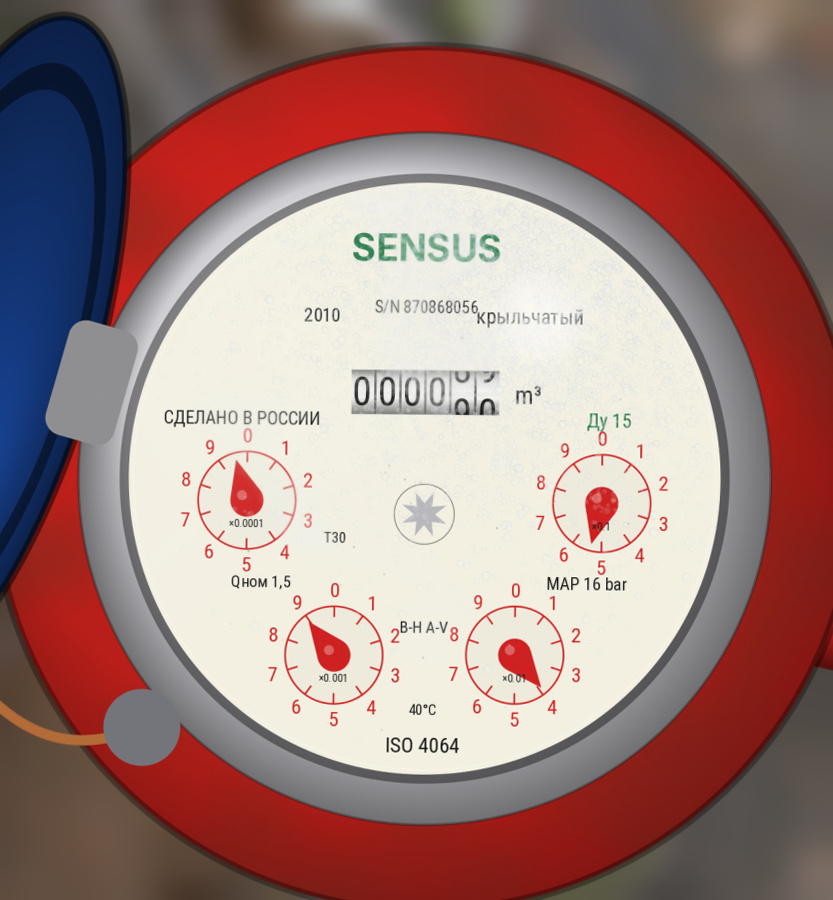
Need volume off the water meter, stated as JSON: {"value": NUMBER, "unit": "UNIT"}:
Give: {"value": 89.5389, "unit": "m³"}
